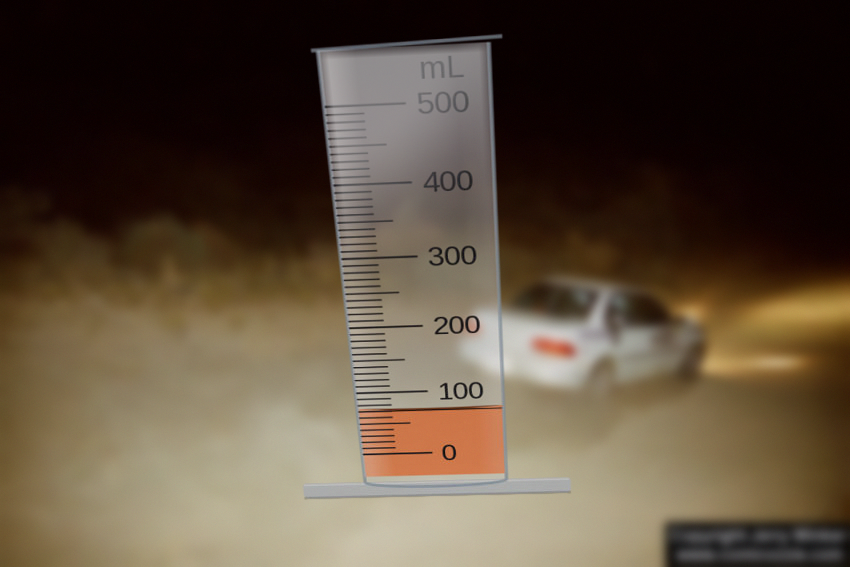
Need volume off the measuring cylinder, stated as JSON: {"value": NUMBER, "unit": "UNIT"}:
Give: {"value": 70, "unit": "mL"}
